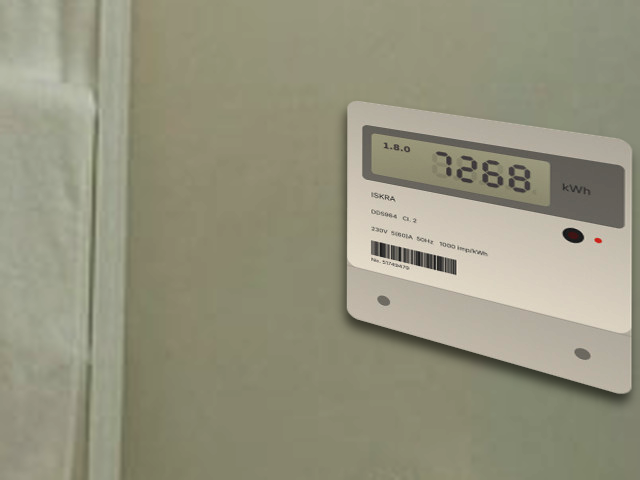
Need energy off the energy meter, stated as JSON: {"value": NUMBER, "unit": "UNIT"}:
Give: {"value": 7268, "unit": "kWh"}
